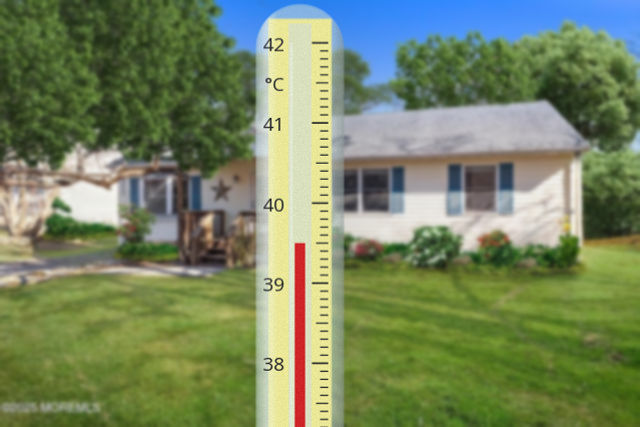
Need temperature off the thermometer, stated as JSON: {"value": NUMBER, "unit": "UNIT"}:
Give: {"value": 39.5, "unit": "°C"}
